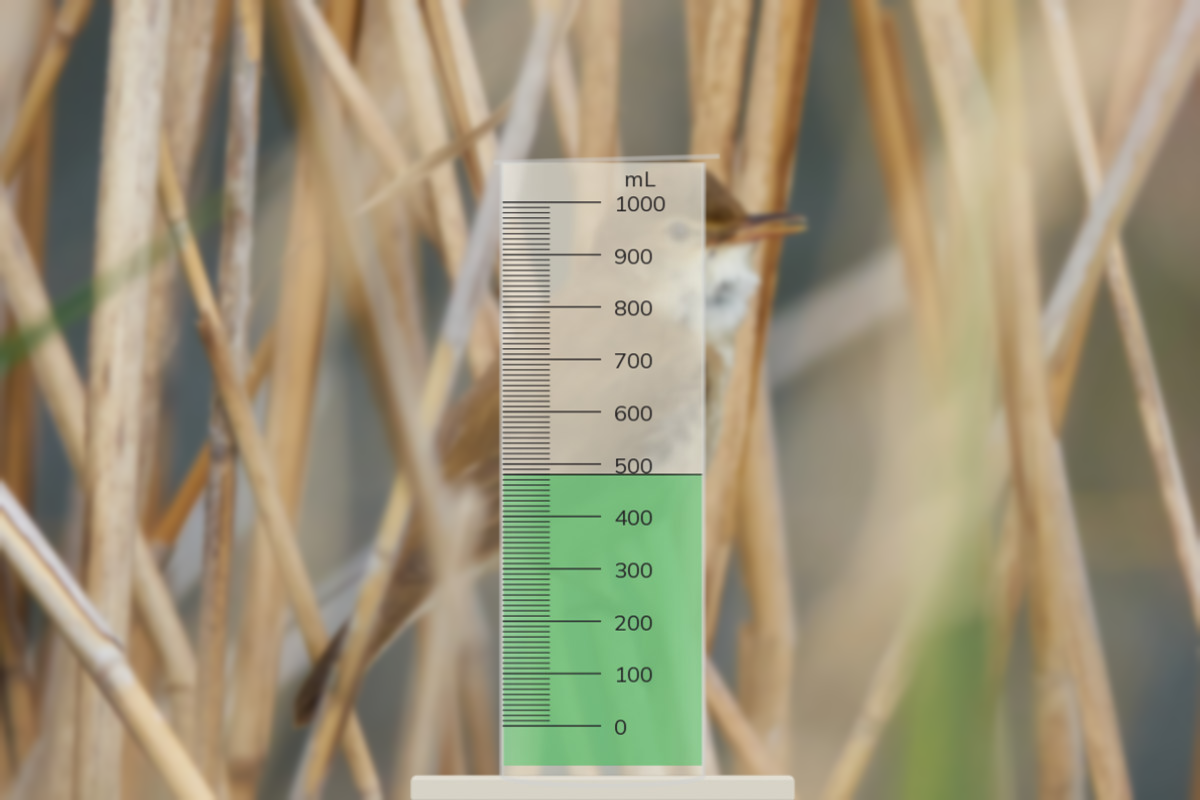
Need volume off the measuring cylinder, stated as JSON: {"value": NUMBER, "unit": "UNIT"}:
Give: {"value": 480, "unit": "mL"}
